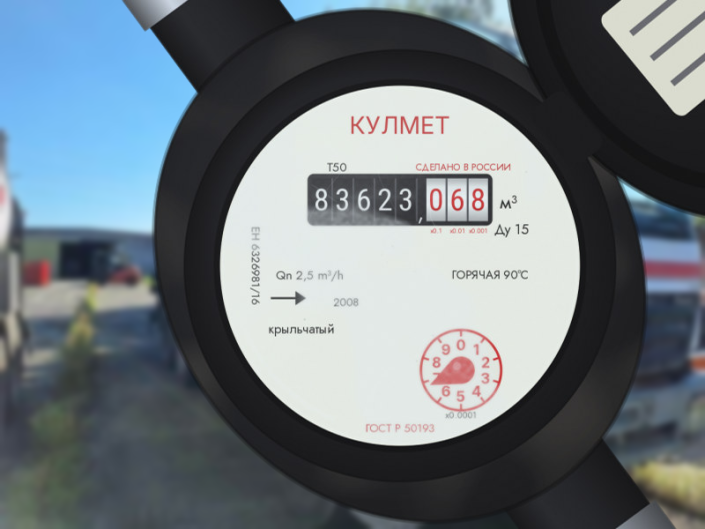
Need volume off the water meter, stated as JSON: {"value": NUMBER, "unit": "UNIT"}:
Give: {"value": 83623.0686, "unit": "m³"}
